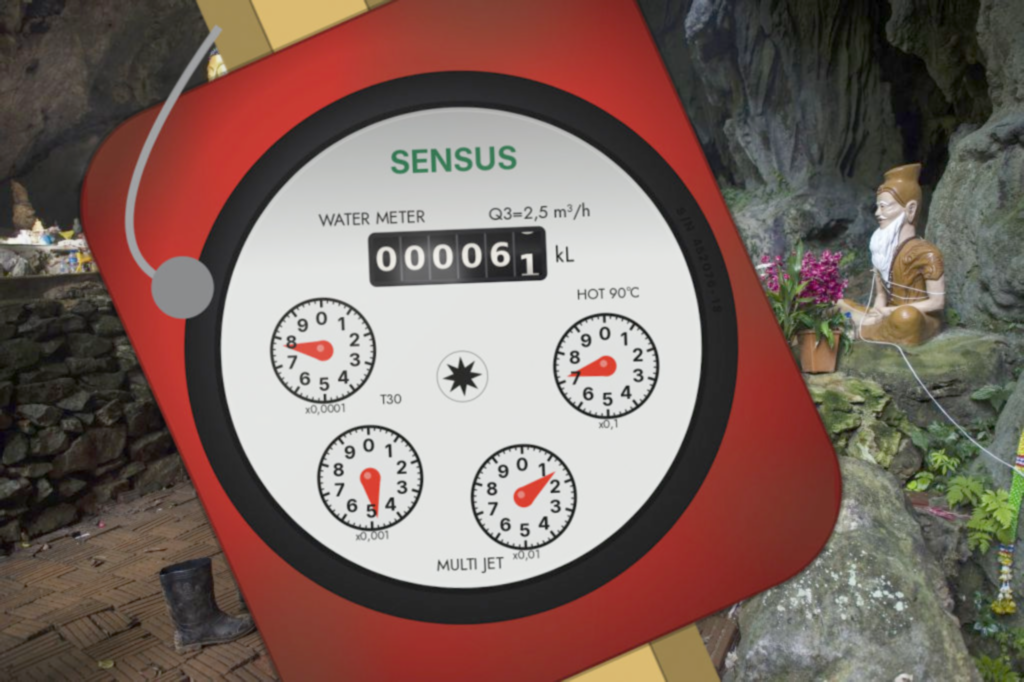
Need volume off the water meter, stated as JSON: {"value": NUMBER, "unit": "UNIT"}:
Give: {"value": 60.7147, "unit": "kL"}
